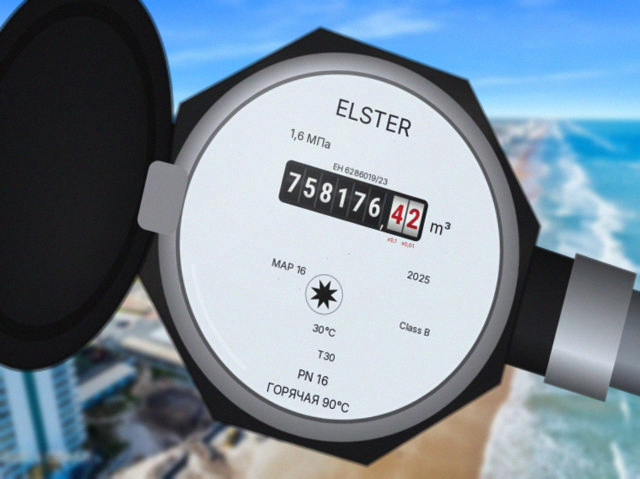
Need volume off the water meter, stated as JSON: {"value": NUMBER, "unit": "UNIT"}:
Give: {"value": 758176.42, "unit": "m³"}
